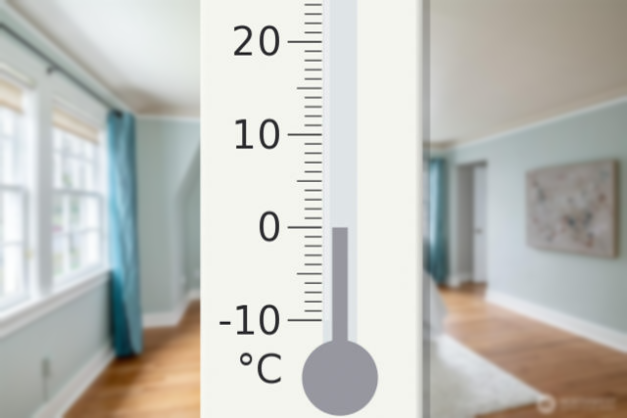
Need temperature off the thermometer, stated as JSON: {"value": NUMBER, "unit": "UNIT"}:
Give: {"value": 0, "unit": "°C"}
